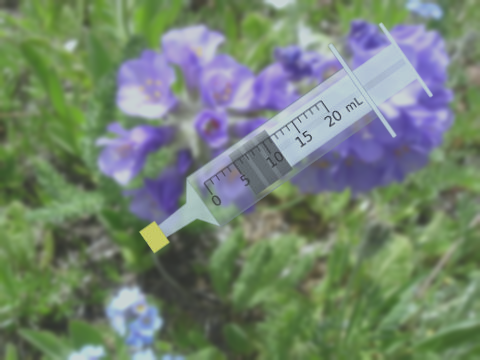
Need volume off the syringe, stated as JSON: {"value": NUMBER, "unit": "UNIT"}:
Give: {"value": 5, "unit": "mL"}
